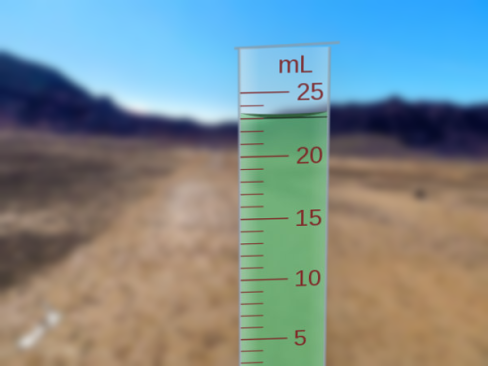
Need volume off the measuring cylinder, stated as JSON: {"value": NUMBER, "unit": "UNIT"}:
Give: {"value": 23, "unit": "mL"}
